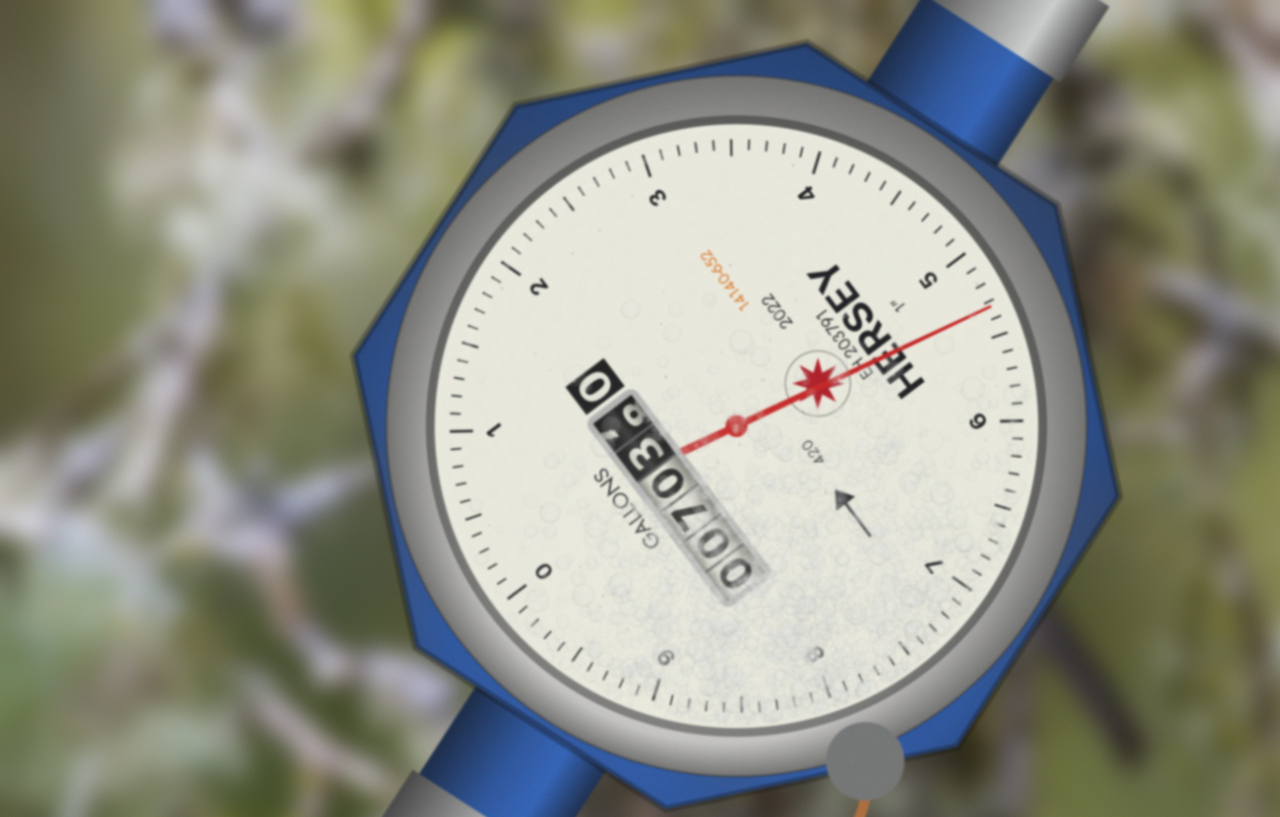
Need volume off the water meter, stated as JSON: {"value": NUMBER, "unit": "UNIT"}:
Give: {"value": 70375.3, "unit": "gal"}
